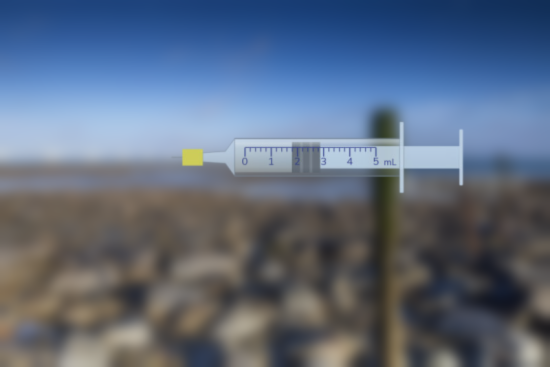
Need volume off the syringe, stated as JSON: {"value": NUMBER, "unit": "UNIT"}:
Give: {"value": 1.8, "unit": "mL"}
